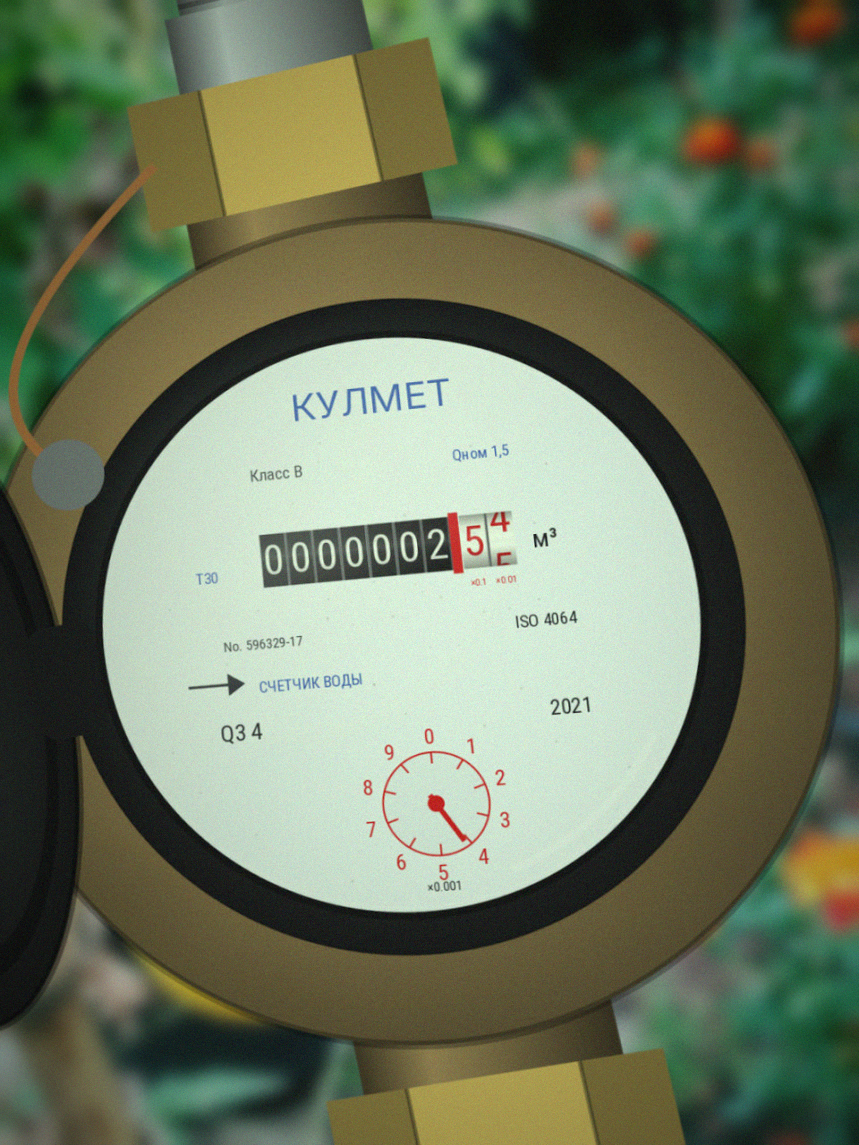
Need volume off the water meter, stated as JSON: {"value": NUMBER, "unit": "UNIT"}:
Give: {"value": 2.544, "unit": "m³"}
